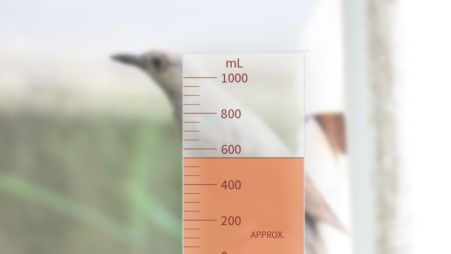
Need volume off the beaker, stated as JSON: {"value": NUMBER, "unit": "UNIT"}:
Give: {"value": 550, "unit": "mL"}
